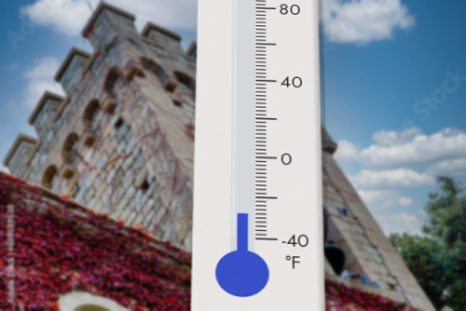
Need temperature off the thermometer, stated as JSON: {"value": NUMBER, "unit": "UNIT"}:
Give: {"value": -28, "unit": "°F"}
